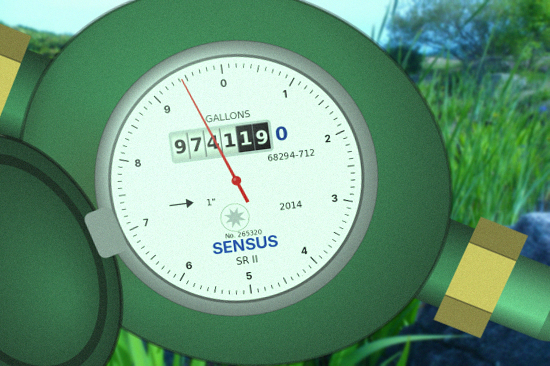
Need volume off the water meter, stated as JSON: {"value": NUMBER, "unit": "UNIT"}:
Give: {"value": 9741189.4, "unit": "gal"}
